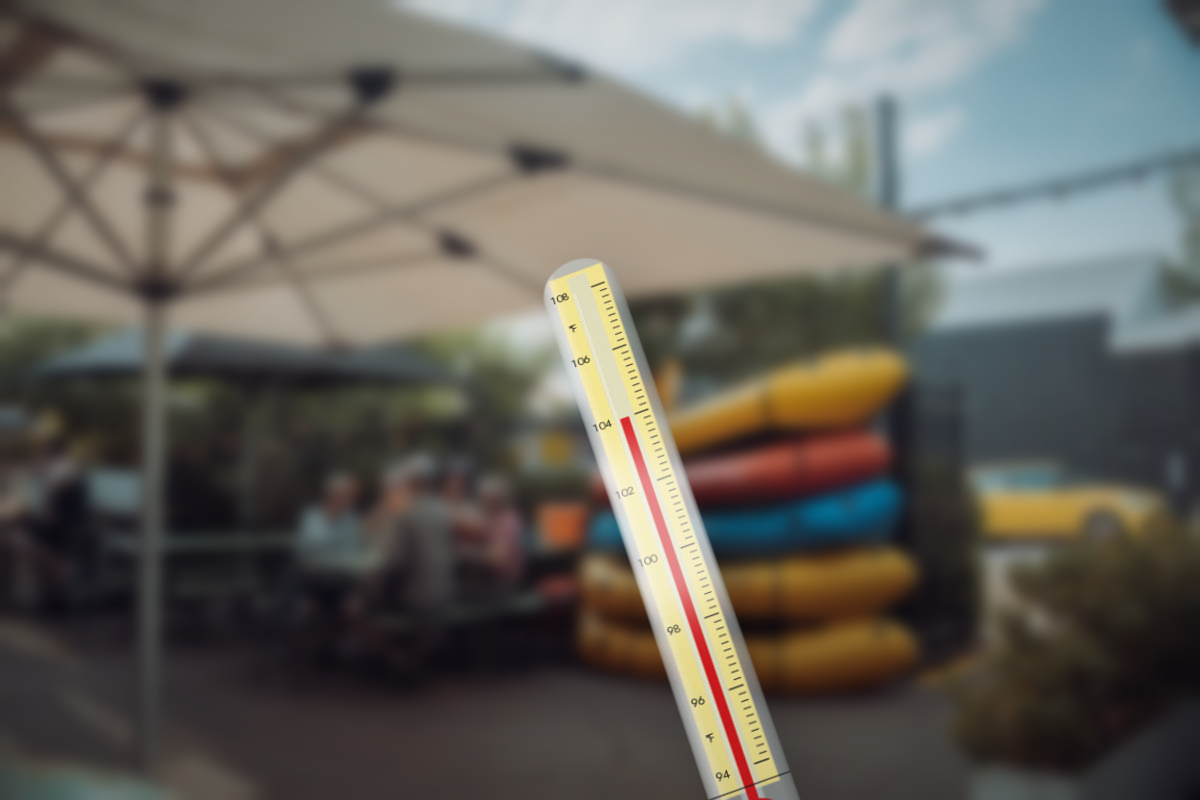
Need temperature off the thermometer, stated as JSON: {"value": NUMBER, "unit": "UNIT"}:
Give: {"value": 104, "unit": "°F"}
